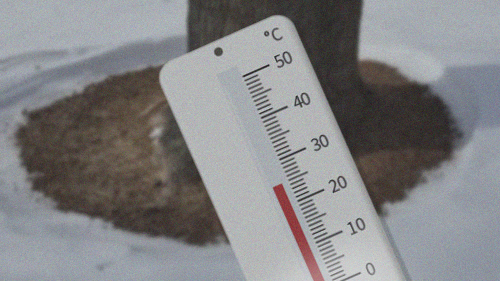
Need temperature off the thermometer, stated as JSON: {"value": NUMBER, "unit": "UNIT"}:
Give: {"value": 25, "unit": "°C"}
